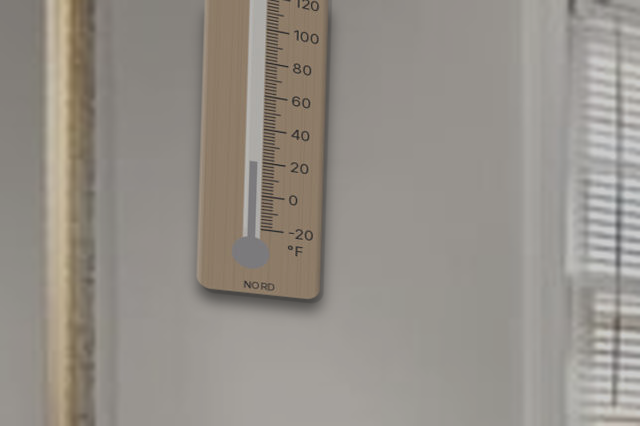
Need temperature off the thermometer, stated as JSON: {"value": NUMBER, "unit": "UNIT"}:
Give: {"value": 20, "unit": "°F"}
